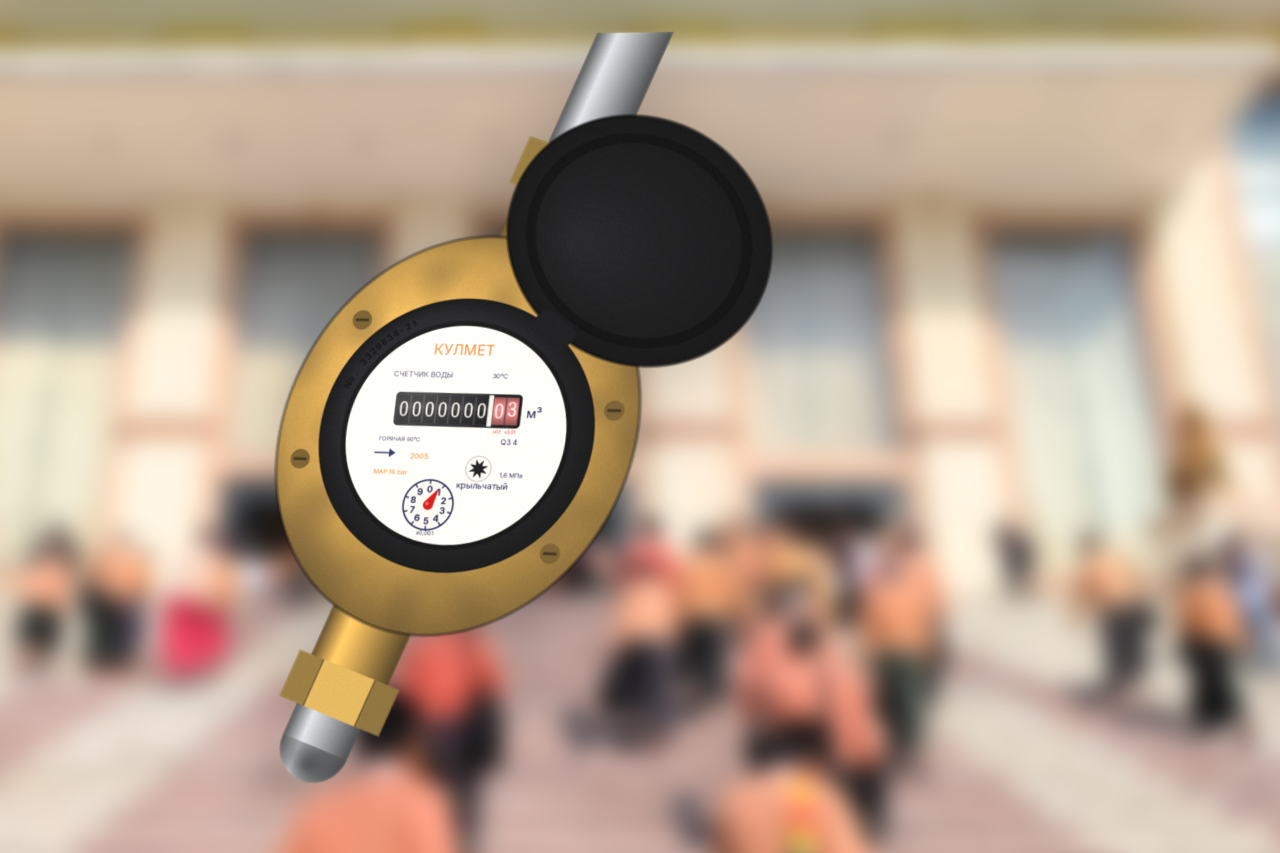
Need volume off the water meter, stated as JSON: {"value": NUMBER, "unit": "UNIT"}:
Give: {"value": 0.030, "unit": "m³"}
